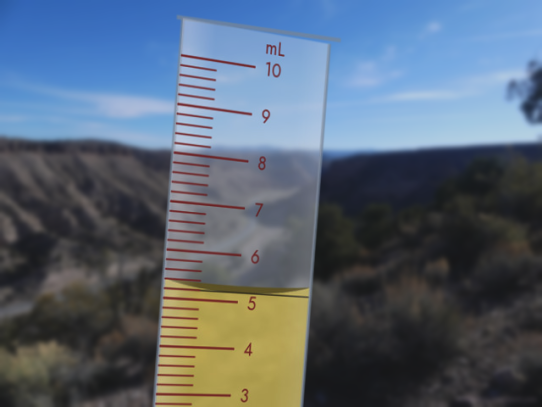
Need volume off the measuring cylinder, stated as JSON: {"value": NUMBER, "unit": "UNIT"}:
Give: {"value": 5.2, "unit": "mL"}
